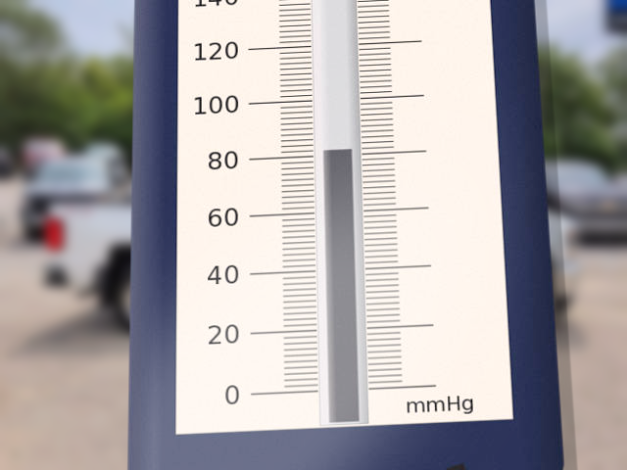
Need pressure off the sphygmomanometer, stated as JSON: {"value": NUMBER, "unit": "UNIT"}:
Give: {"value": 82, "unit": "mmHg"}
